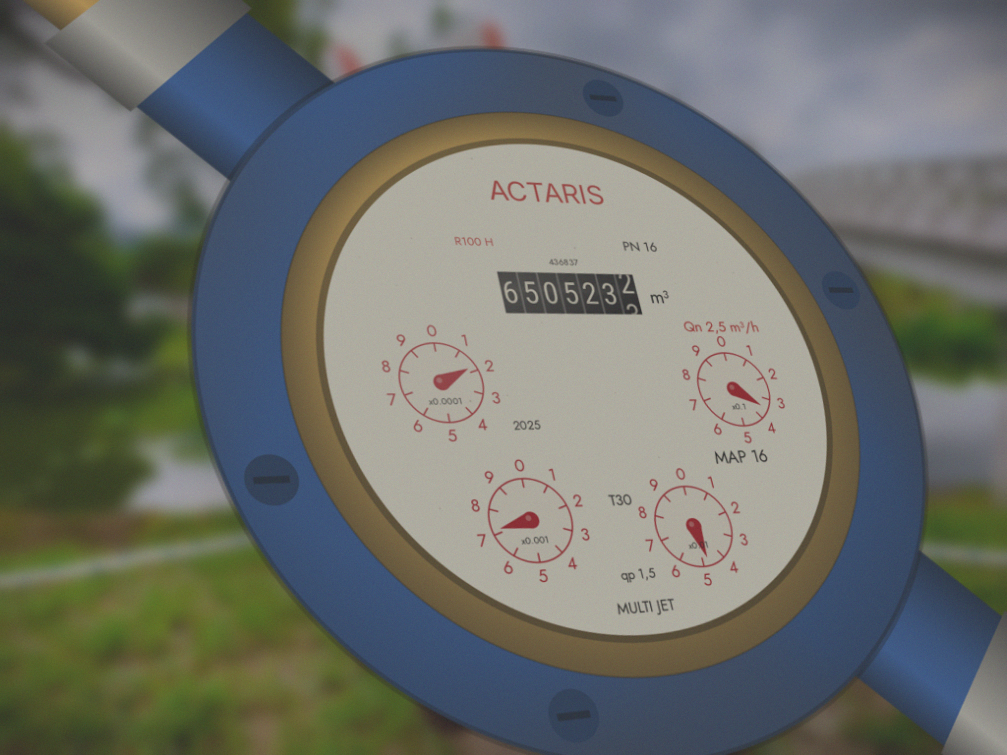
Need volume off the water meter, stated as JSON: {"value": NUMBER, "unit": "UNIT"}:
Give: {"value": 6505232.3471, "unit": "m³"}
